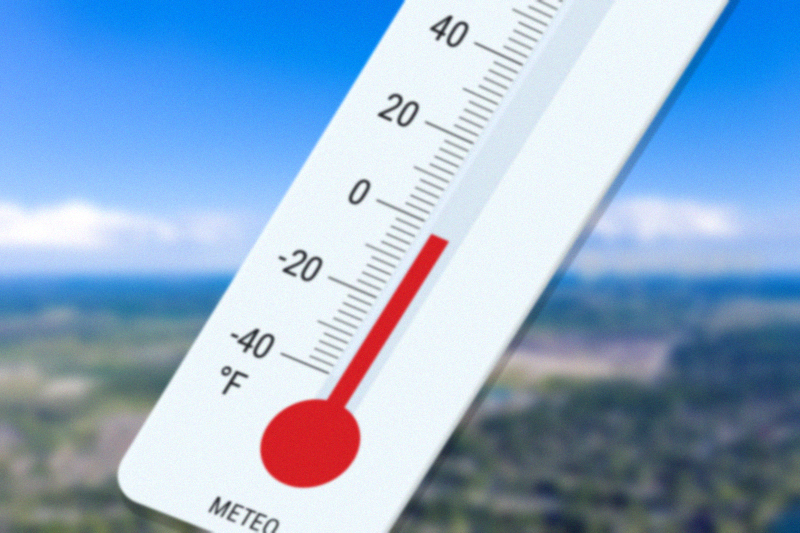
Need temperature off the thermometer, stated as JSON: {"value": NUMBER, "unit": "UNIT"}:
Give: {"value": -2, "unit": "°F"}
